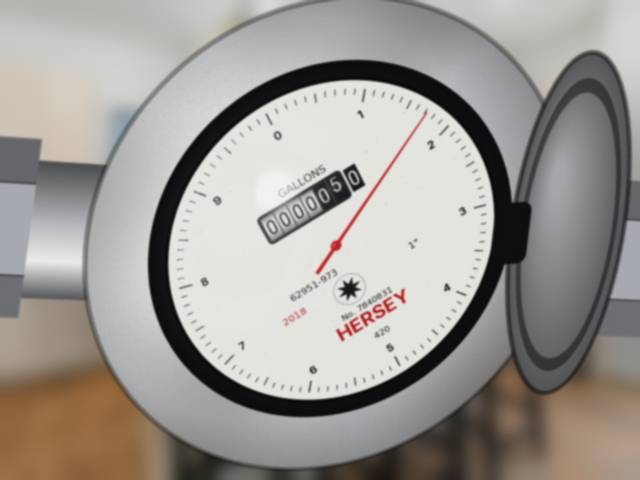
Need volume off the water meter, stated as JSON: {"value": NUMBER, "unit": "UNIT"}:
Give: {"value": 51.7, "unit": "gal"}
